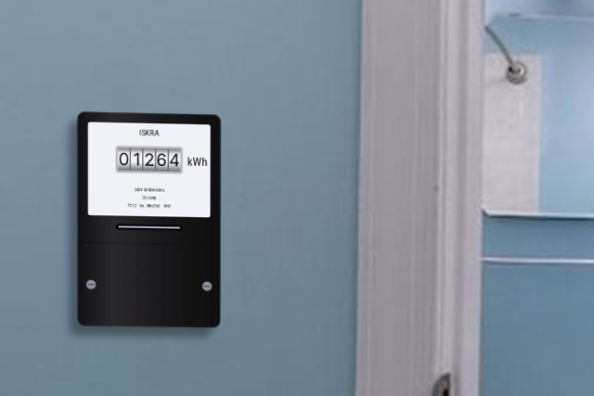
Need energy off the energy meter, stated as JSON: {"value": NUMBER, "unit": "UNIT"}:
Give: {"value": 1264, "unit": "kWh"}
